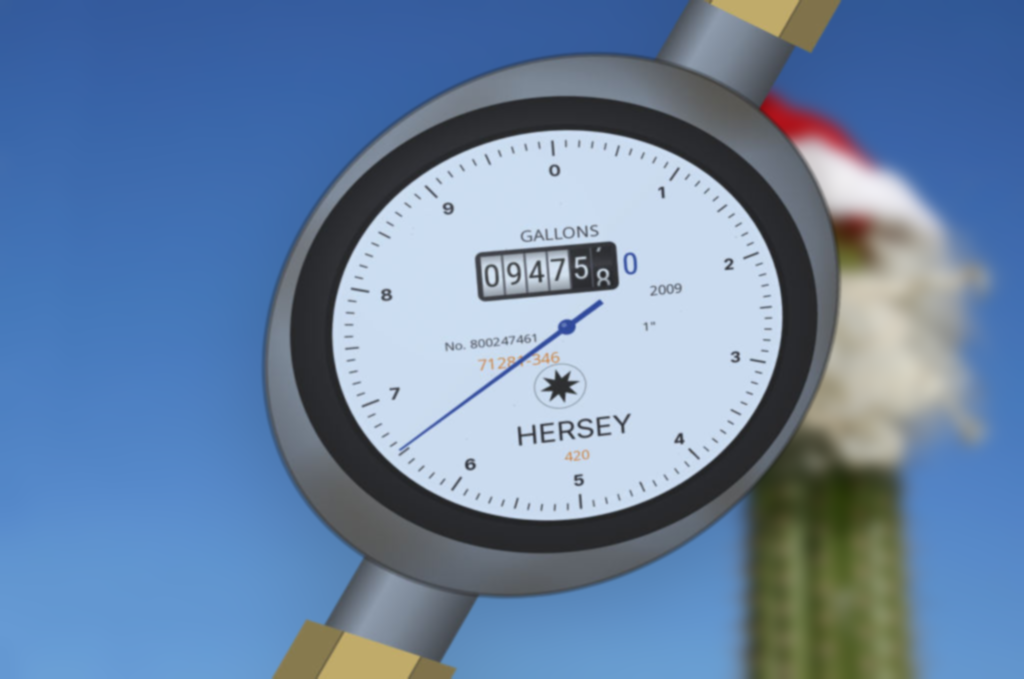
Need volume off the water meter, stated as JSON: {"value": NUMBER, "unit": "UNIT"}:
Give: {"value": 947576.5, "unit": "gal"}
